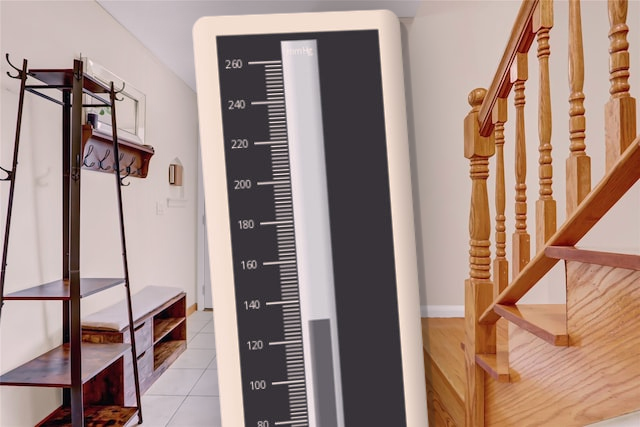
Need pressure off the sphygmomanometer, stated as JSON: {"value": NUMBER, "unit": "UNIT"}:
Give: {"value": 130, "unit": "mmHg"}
